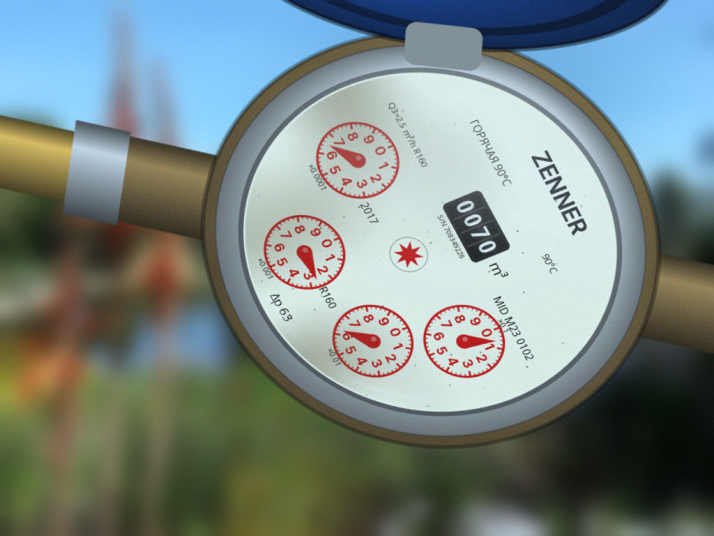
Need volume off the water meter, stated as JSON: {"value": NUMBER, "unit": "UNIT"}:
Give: {"value": 70.0626, "unit": "m³"}
